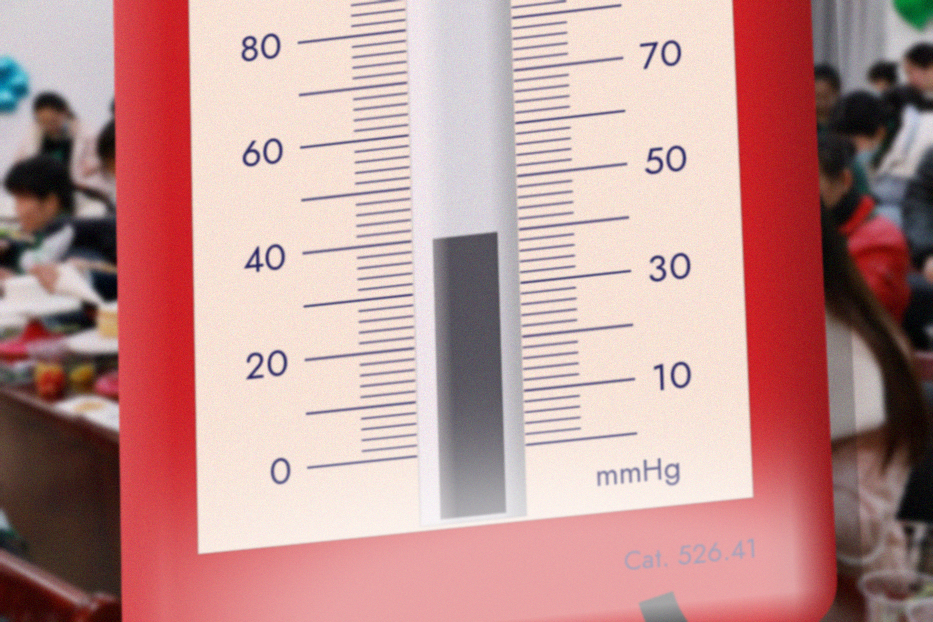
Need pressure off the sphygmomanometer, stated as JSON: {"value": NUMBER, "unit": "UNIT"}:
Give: {"value": 40, "unit": "mmHg"}
